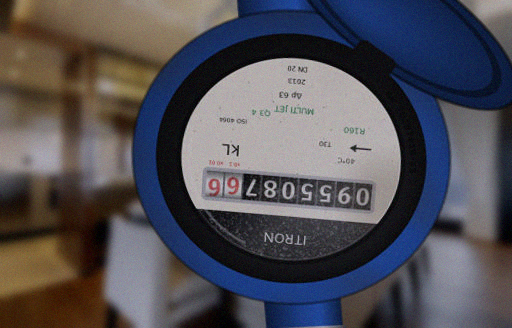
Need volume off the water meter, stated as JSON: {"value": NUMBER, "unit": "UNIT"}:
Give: {"value": 955087.66, "unit": "kL"}
